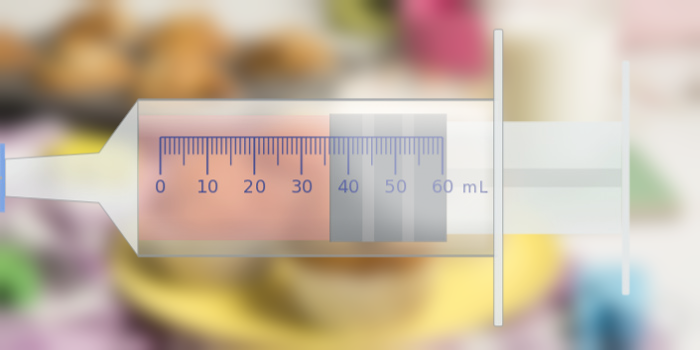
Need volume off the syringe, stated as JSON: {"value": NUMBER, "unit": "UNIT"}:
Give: {"value": 36, "unit": "mL"}
